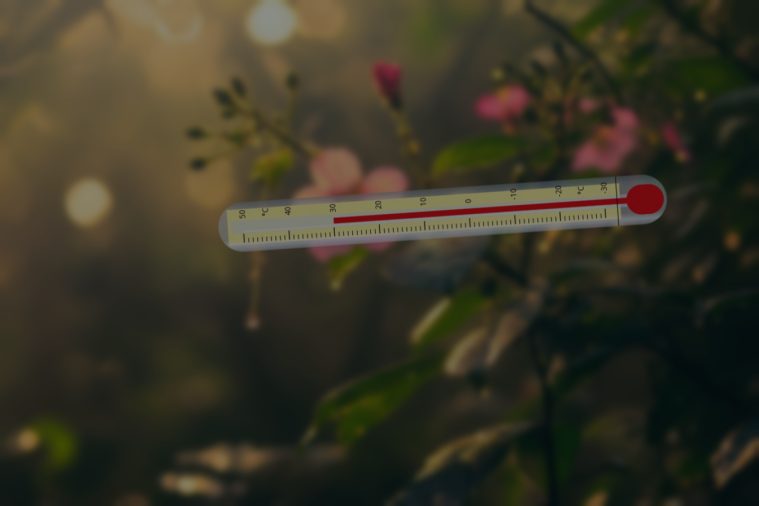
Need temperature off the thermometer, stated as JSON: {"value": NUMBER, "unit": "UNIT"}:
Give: {"value": 30, "unit": "°C"}
